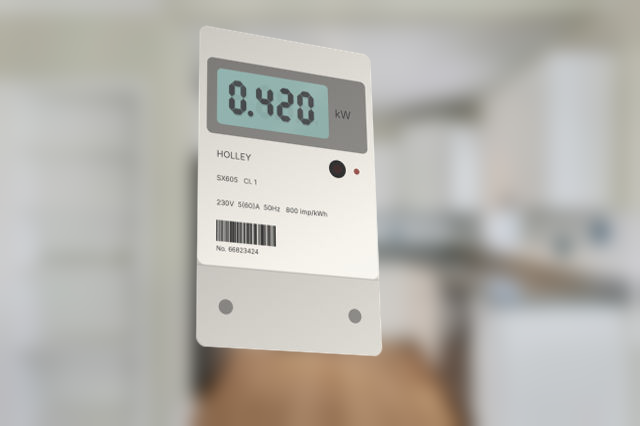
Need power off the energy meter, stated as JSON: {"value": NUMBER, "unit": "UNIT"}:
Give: {"value": 0.420, "unit": "kW"}
